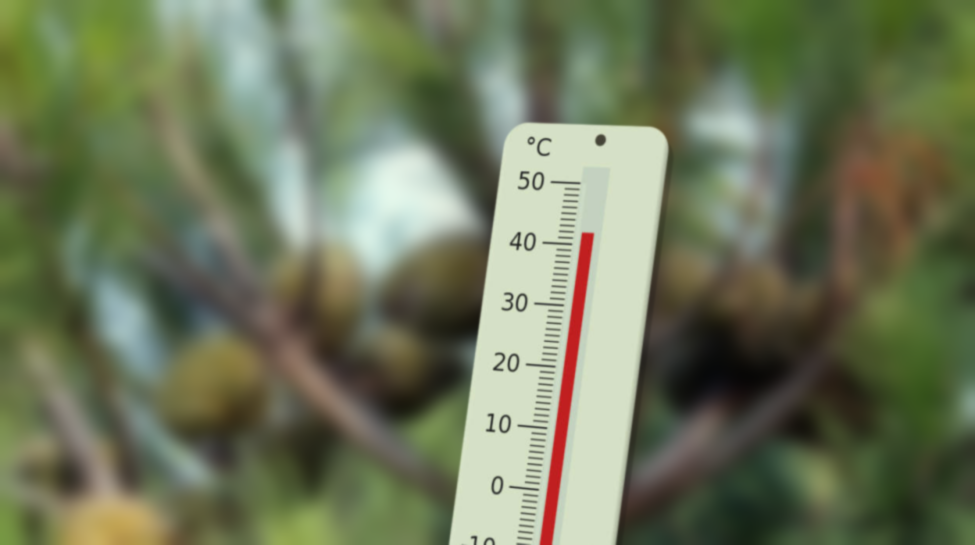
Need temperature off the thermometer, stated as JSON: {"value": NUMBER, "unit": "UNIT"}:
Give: {"value": 42, "unit": "°C"}
